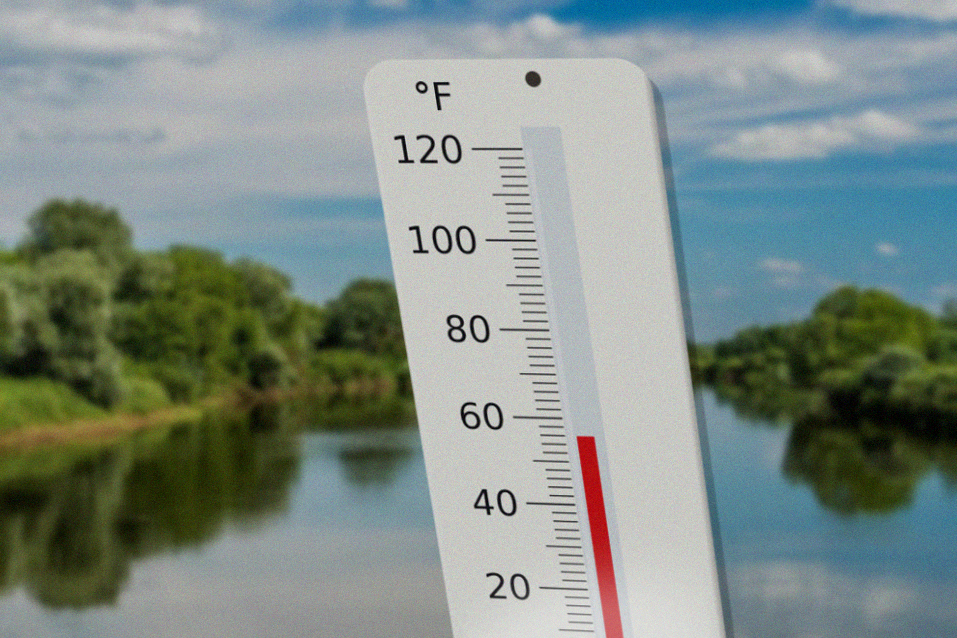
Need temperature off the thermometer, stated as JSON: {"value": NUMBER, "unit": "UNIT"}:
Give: {"value": 56, "unit": "°F"}
